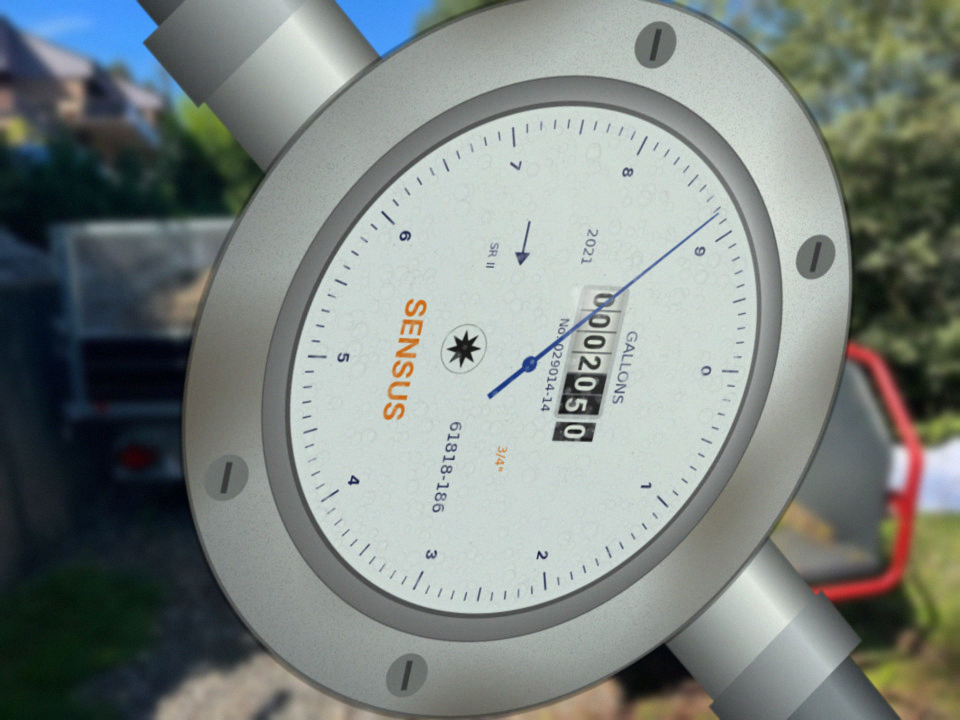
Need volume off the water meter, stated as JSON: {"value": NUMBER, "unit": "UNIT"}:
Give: {"value": 2048.8, "unit": "gal"}
